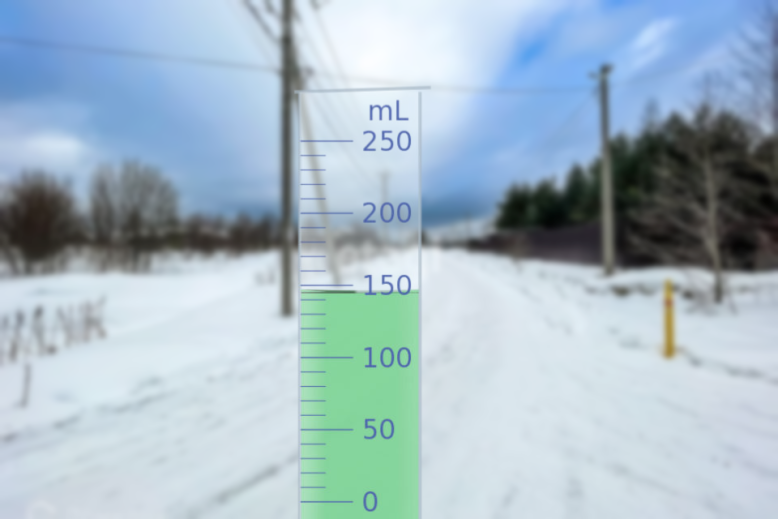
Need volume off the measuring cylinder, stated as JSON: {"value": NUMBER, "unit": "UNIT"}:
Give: {"value": 145, "unit": "mL"}
